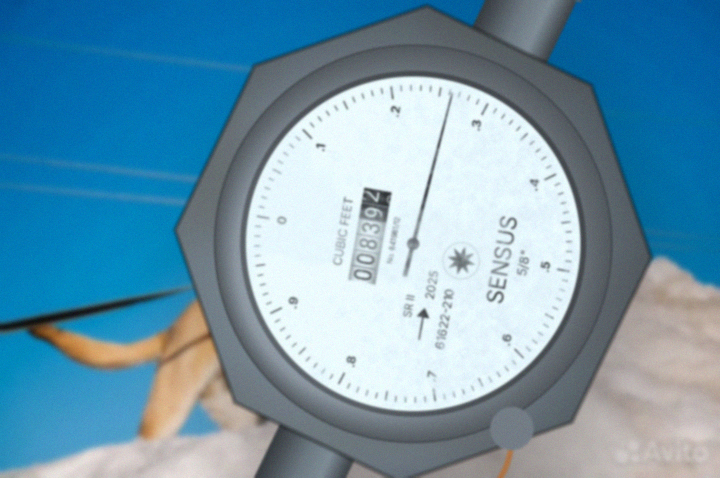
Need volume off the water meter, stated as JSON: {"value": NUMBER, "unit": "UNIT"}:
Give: {"value": 8392.26, "unit": "ft³"}
